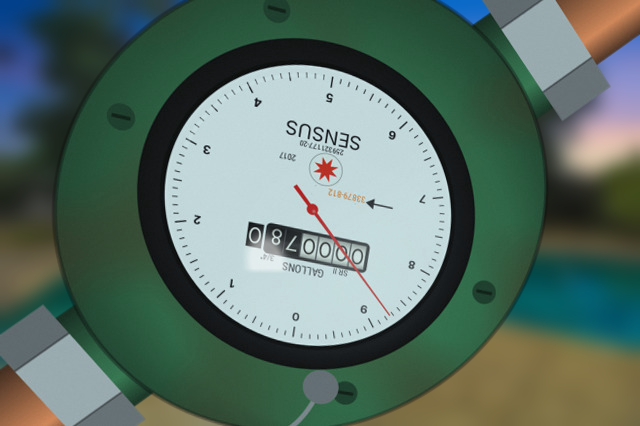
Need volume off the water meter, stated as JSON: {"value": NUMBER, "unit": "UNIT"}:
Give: {"value": 778.7, "unit": "gal"}
